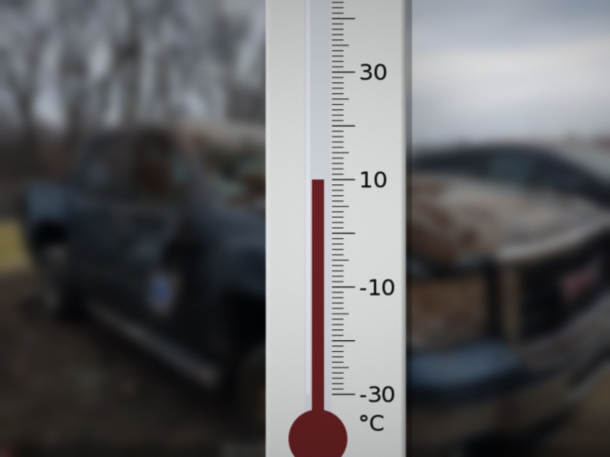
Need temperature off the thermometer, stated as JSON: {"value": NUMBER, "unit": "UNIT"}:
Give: {"value": 10, "unit": "°C"}
